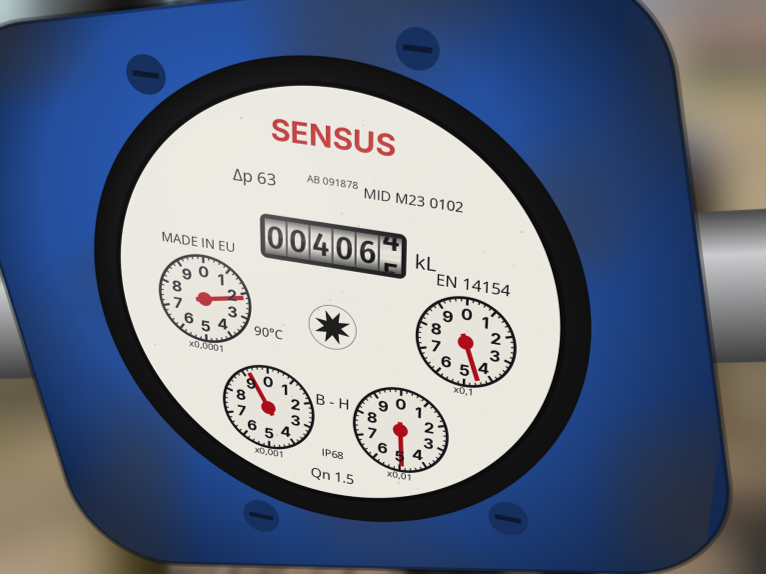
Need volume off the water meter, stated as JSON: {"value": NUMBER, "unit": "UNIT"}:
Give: {"value": 4064.4492, "unit": "kL"}
